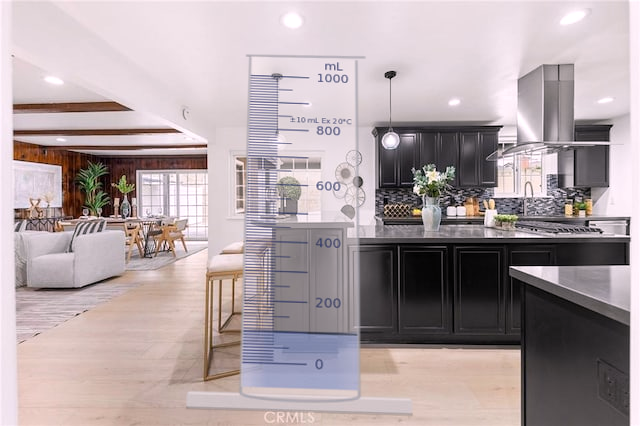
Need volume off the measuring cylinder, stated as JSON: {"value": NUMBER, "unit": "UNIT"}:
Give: {"value": 100, "unit": "mL"}
